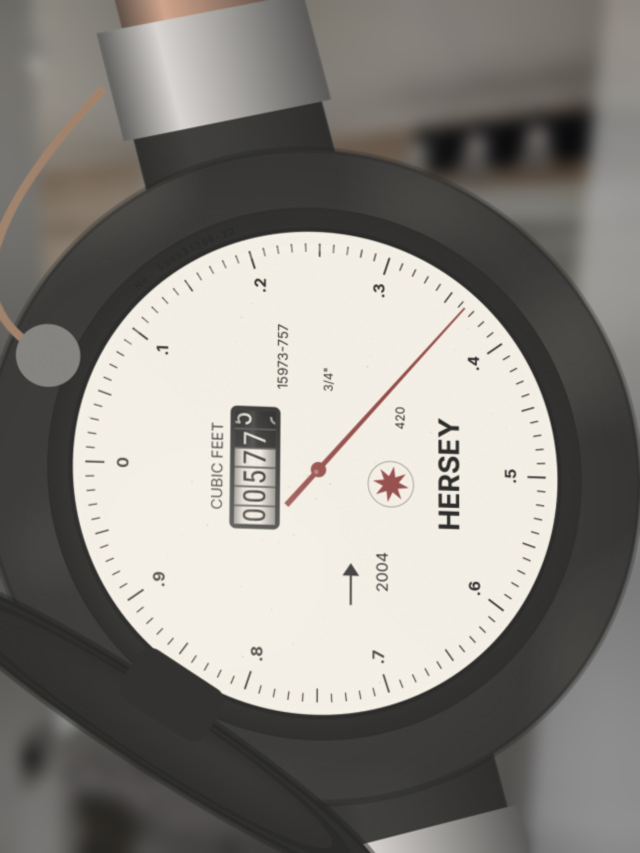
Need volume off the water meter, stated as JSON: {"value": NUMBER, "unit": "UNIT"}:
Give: {"value": 5775.36, "unit": "ft³"}
